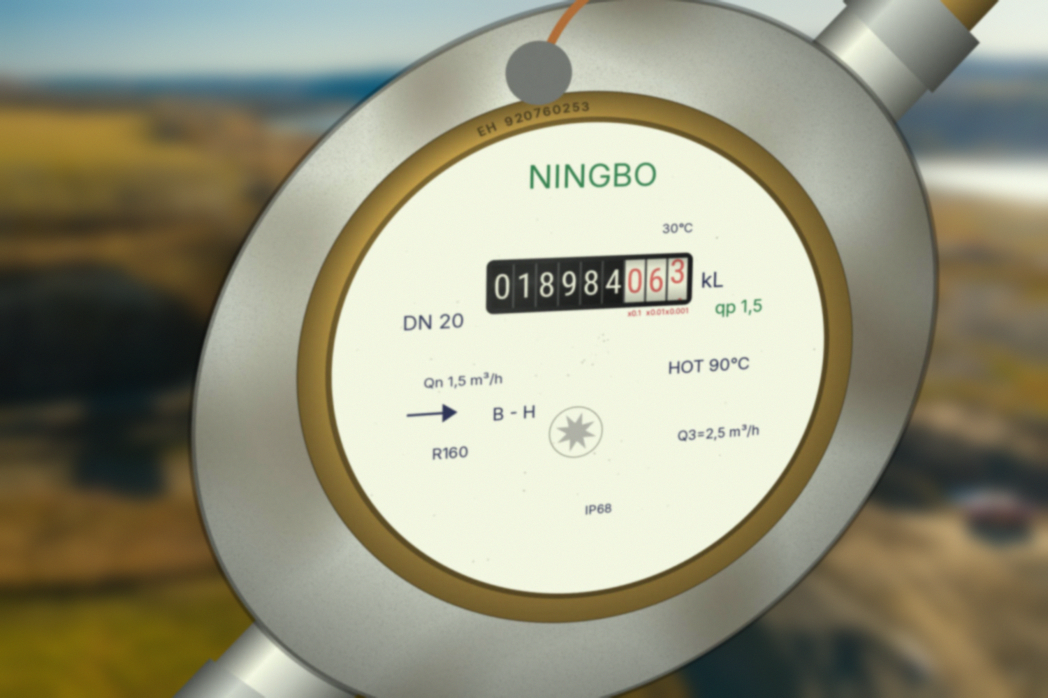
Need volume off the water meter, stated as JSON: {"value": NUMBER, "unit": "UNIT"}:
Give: {"value": 18984.063, "unit": "kL"}
